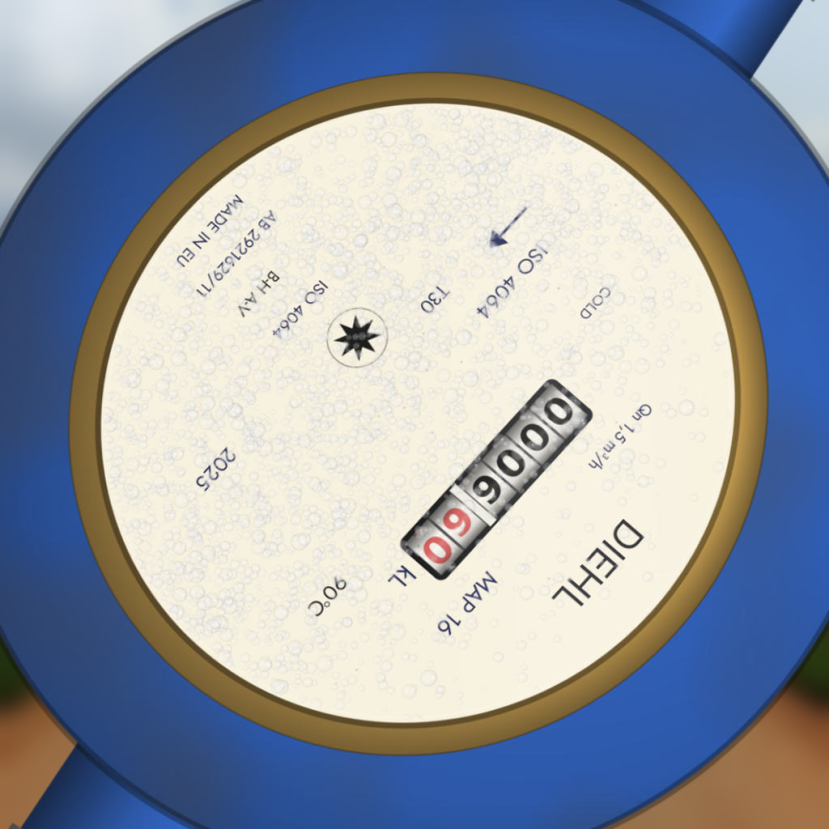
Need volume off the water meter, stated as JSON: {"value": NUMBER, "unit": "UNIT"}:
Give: {"value": 6.60, "unit": "kL"}
